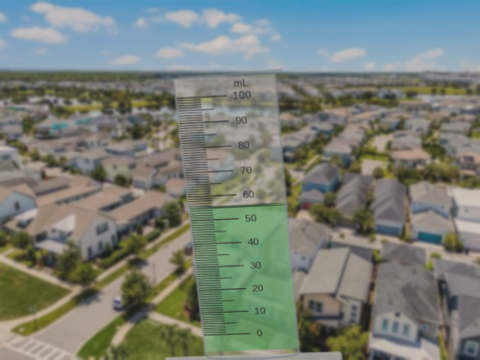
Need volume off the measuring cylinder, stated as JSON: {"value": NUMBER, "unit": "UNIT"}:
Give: {"value": 55, "unit": "mL"}
